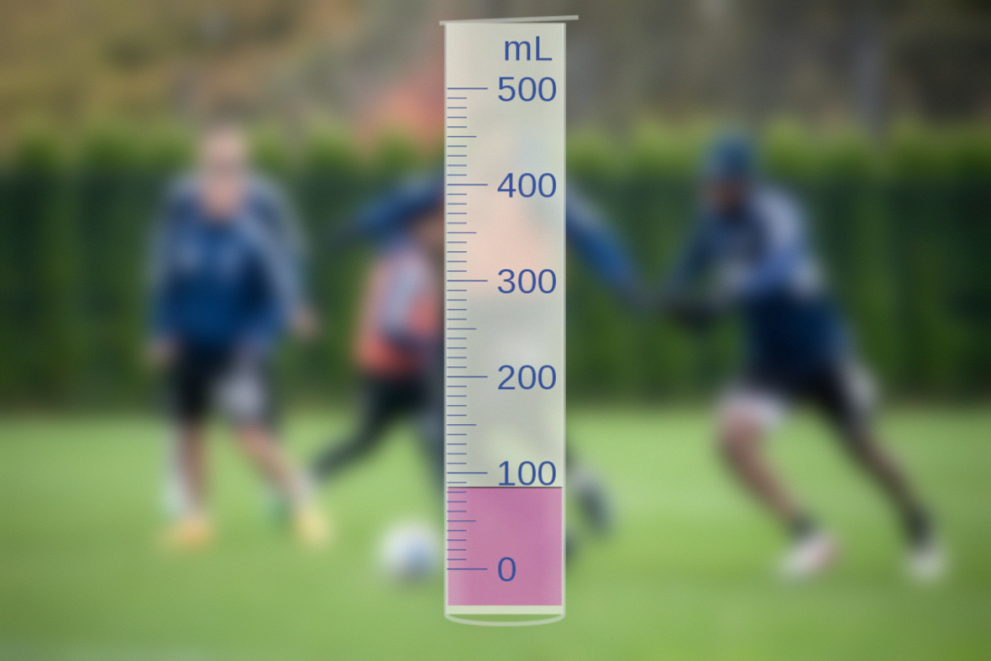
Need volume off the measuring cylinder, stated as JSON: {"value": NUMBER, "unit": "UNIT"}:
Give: {"value": 85, "unit": "mL"}
